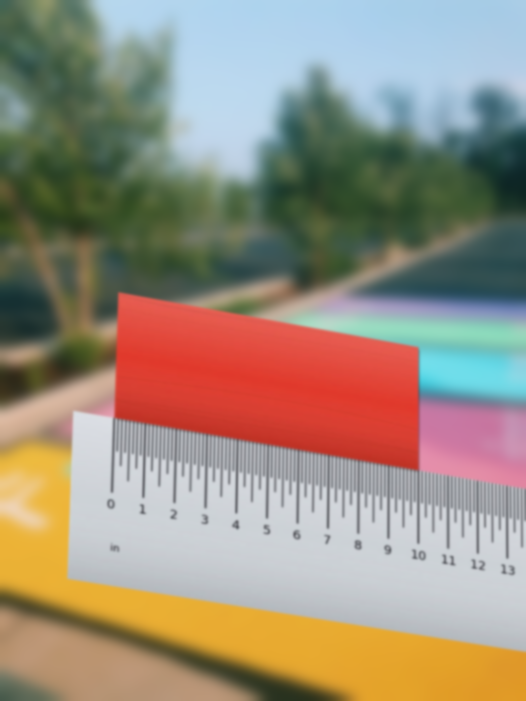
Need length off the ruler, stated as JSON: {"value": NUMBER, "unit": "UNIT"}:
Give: {"value": 10, "unit": "in"}
